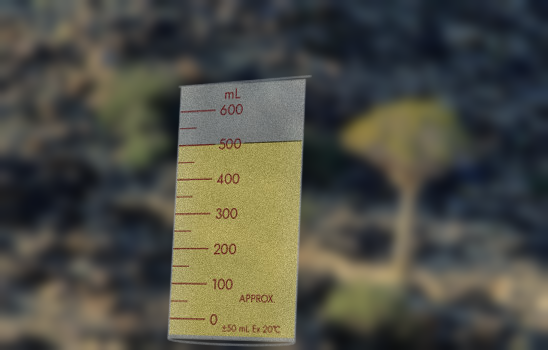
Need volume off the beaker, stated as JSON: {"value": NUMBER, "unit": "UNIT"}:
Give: {"value": 500, "unit": "mL"}
